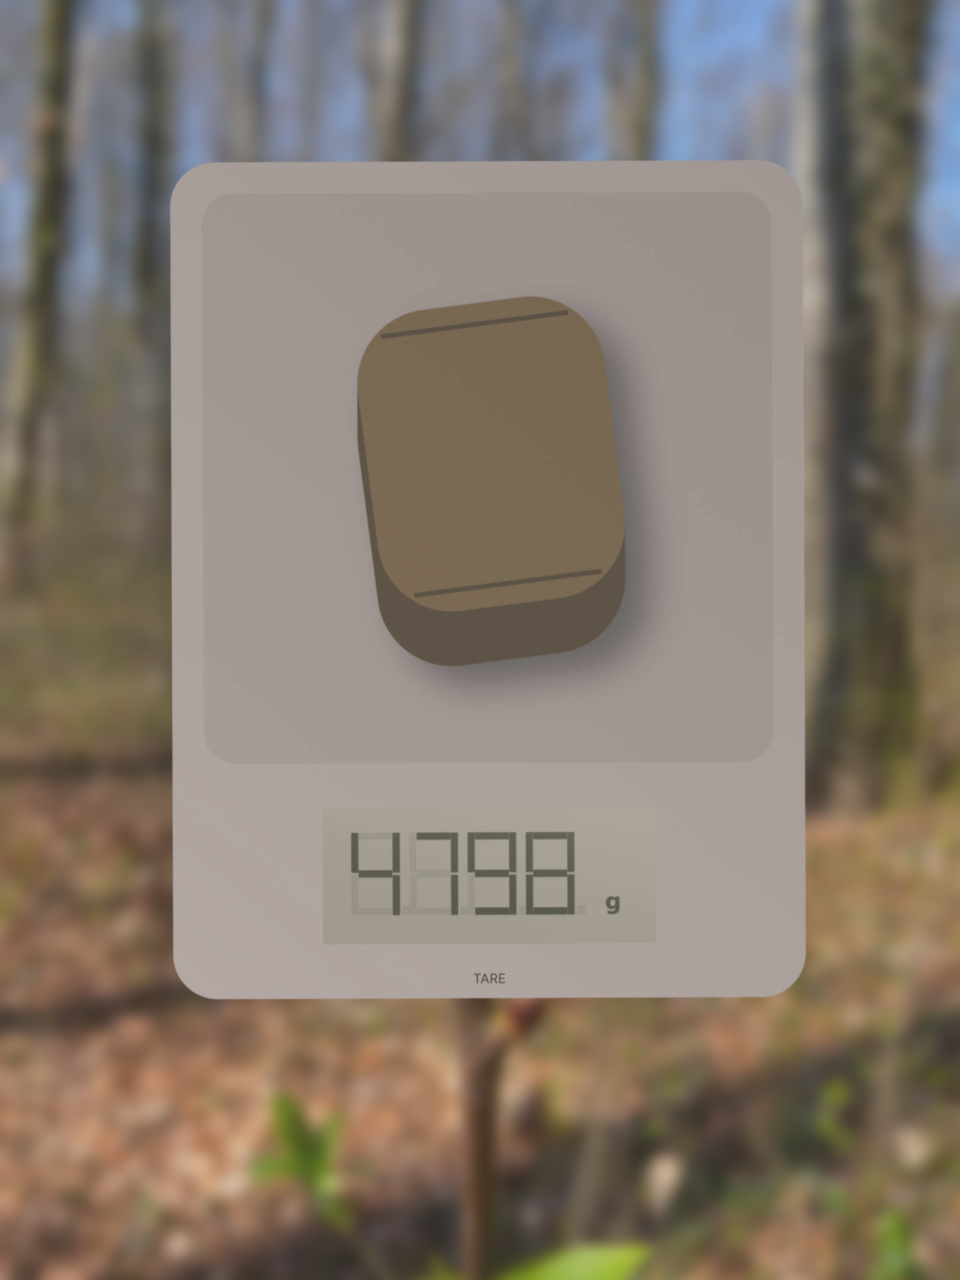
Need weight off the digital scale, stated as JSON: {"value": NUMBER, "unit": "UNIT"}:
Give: {"value": 4798, "unit": "g"}
